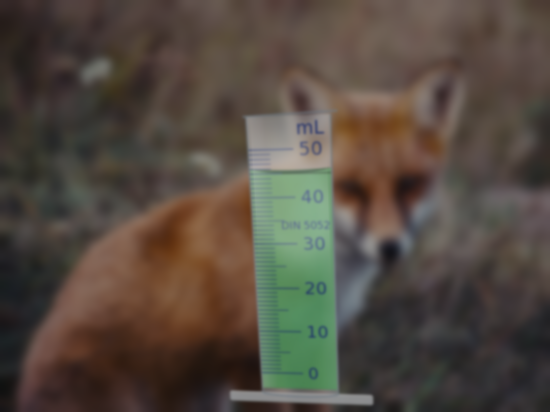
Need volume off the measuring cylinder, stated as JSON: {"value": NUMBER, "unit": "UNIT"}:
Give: {"value": 45, "unit": "mL"}
